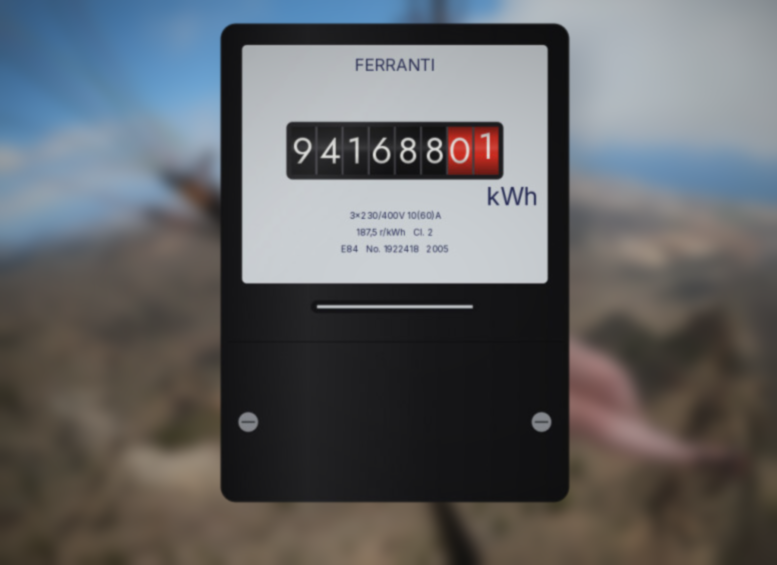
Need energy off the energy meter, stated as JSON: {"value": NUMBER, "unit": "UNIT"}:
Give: {"value": 941688.01, "unit": "kWh"}
